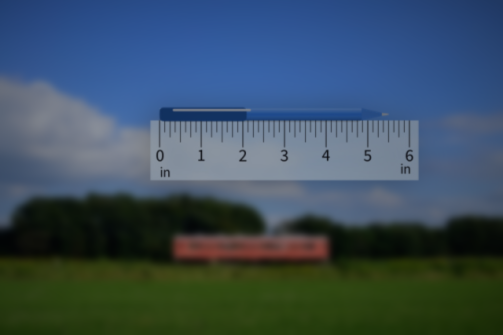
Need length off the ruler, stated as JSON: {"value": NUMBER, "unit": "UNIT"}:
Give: {"value": 5.5, "unit": "in"}
